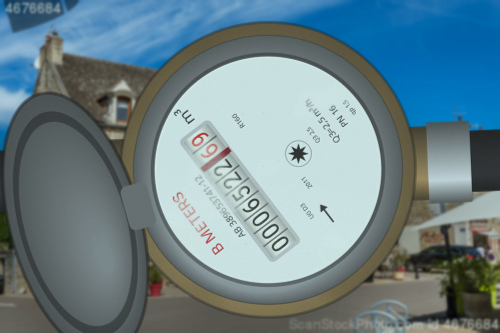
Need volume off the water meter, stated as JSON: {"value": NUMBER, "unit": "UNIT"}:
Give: {"value": 6522.69, "unit": "m³"}
